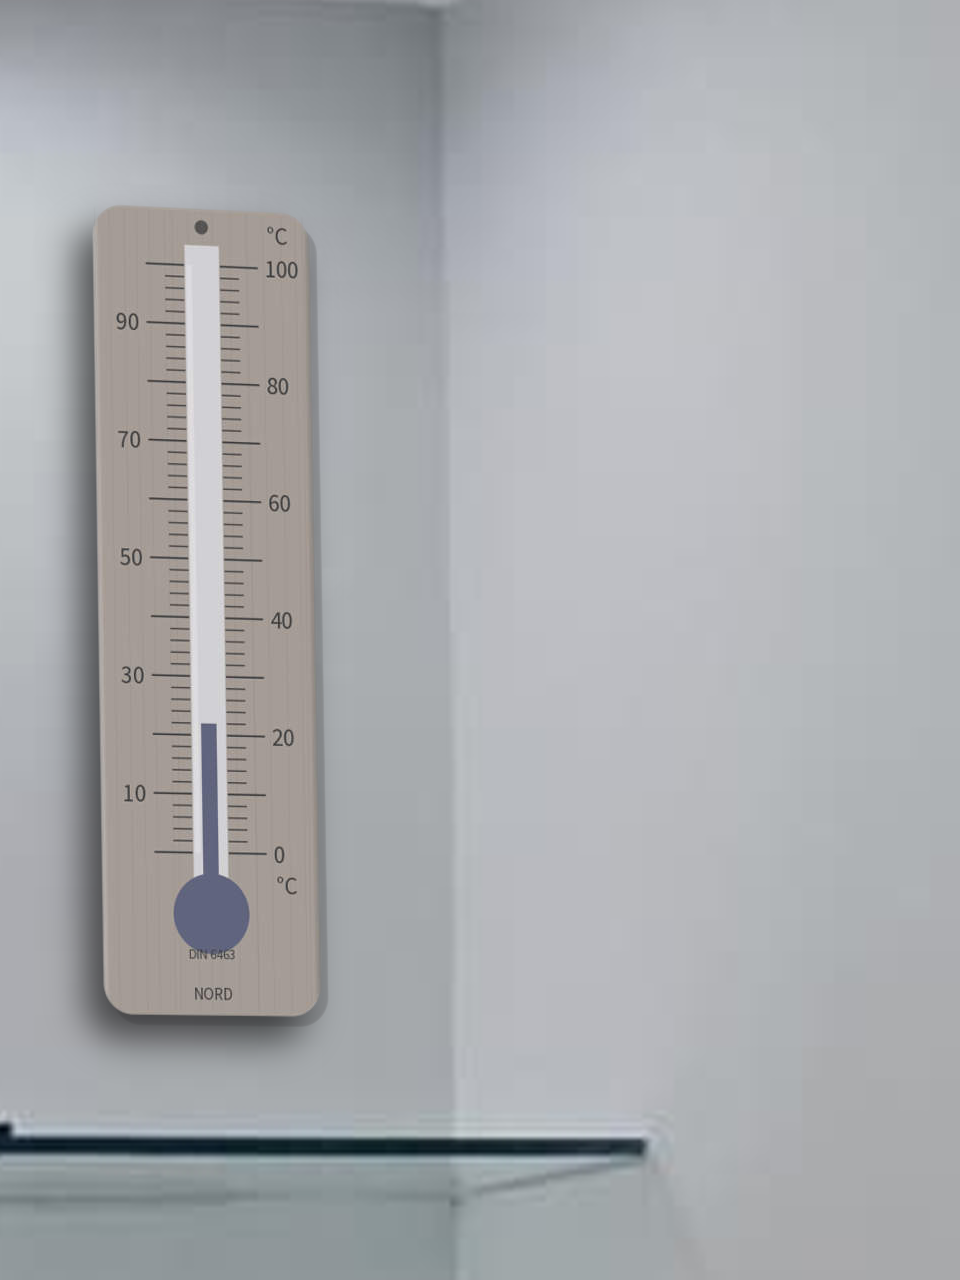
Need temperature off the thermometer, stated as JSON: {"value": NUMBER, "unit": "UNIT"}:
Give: {"value": 22, "unit": "°C"}
